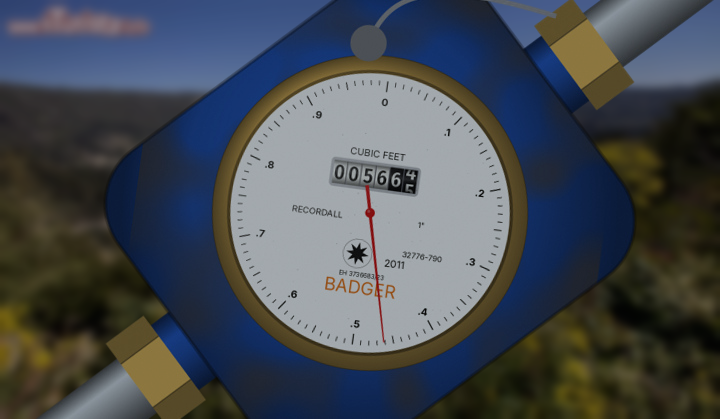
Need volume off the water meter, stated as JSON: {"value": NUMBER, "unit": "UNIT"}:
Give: {"value": 5664.46, "unit": "ft³"}
